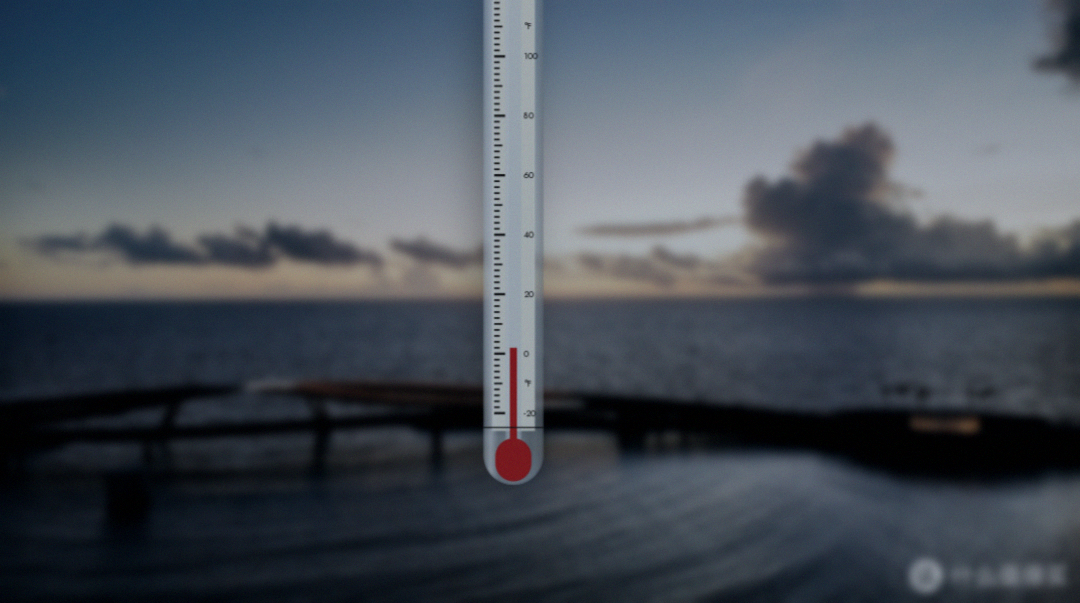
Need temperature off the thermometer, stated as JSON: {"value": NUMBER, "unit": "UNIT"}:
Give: {"value": 2, "unit": "°F"}
